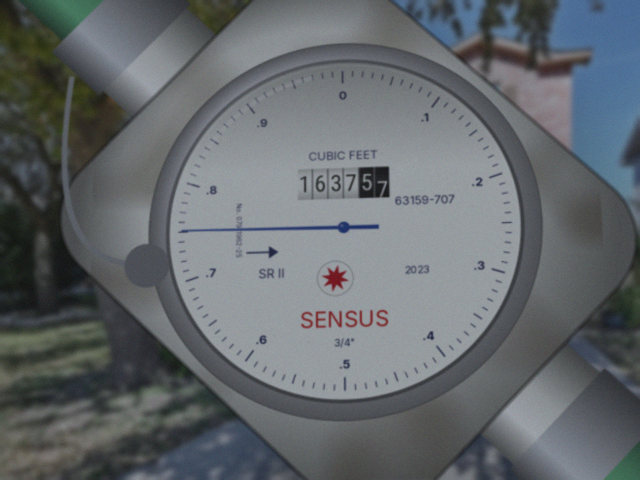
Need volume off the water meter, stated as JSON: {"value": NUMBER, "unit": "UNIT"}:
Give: {"value": 163756.75, "unit": "ft³"}
